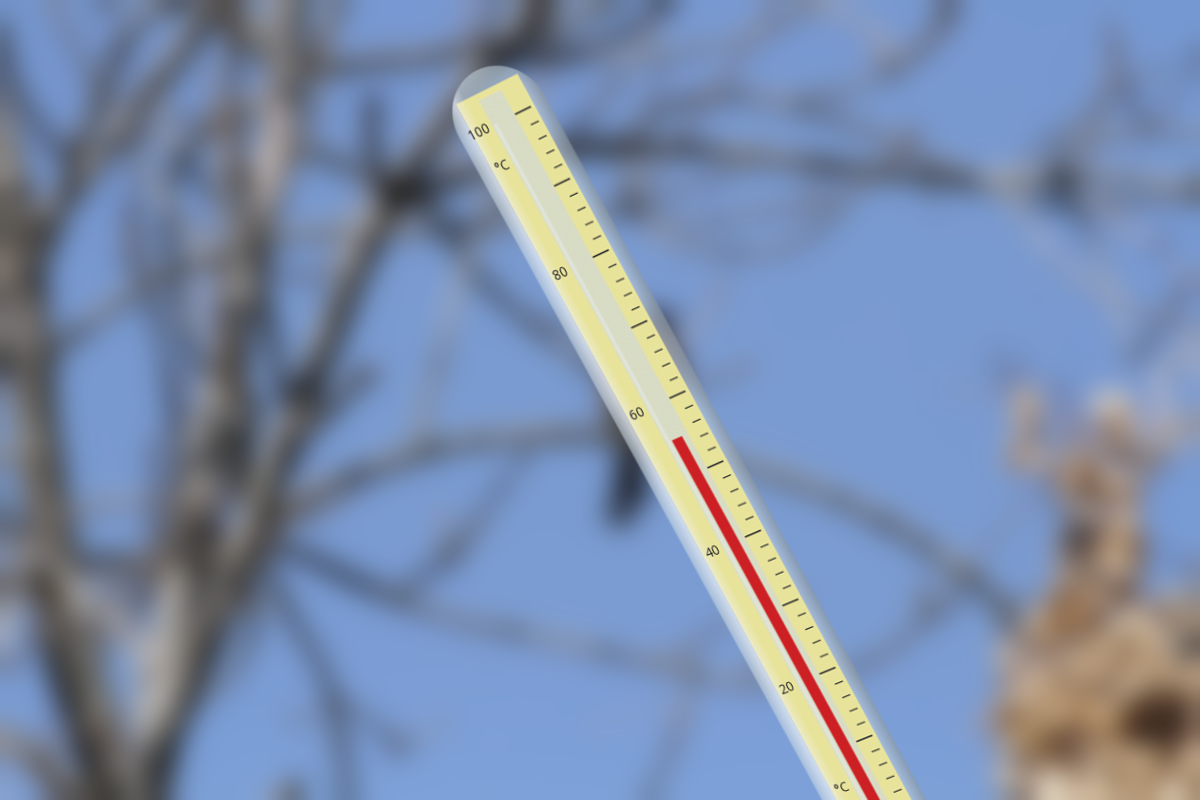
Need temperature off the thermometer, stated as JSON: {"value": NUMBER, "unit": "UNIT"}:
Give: {"value": 55, "unit": "°C"}
